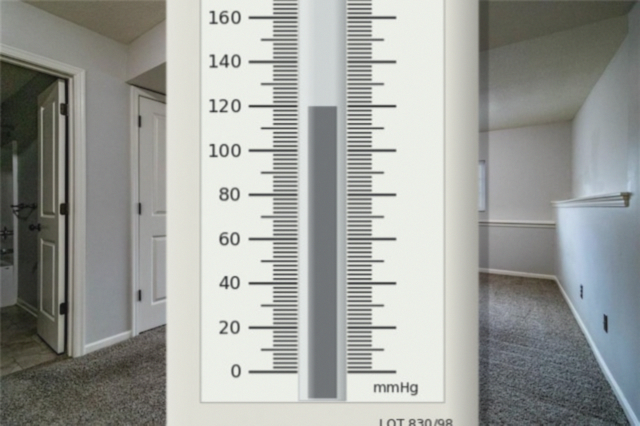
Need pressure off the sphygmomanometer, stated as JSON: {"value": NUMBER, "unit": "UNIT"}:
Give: {"value": 120, "unit": "mmHg"}
